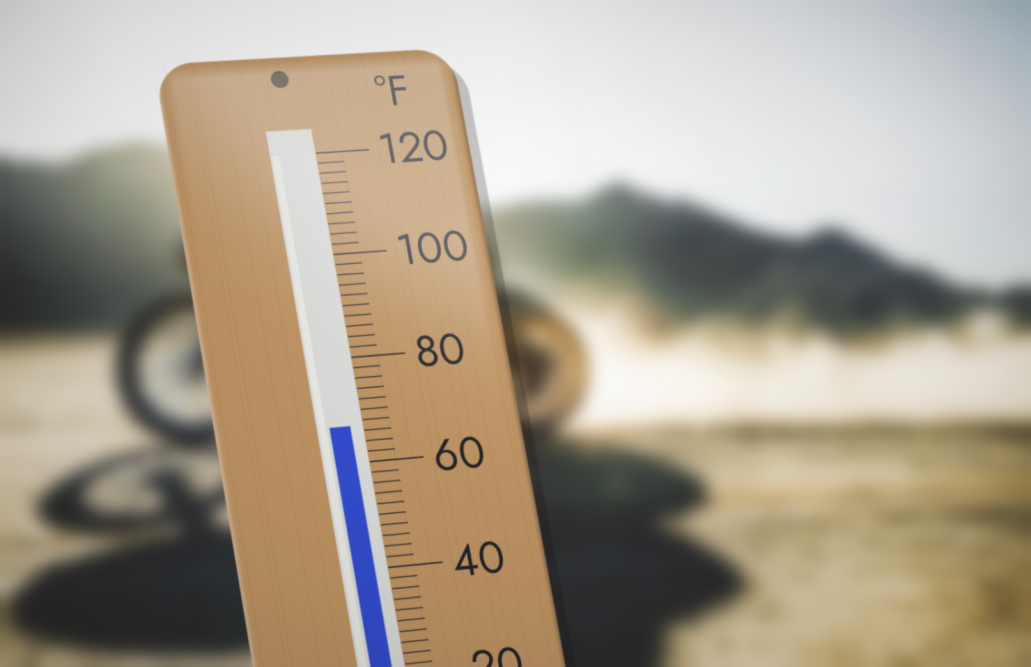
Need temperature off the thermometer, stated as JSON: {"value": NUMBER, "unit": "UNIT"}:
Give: {"value": 67, "unit": "°F"}
